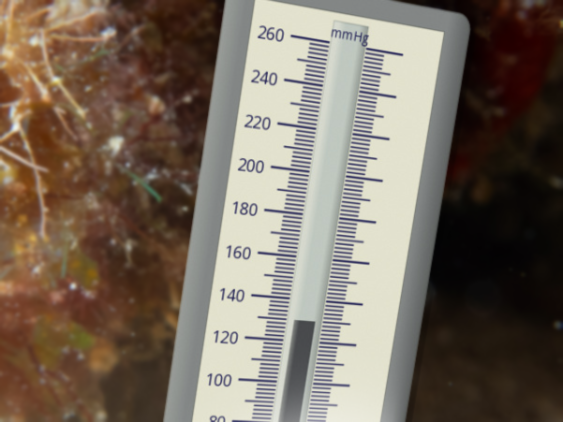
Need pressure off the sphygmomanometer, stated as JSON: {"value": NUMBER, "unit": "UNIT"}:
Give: {"value": 130, "unit": "mmHg"}
